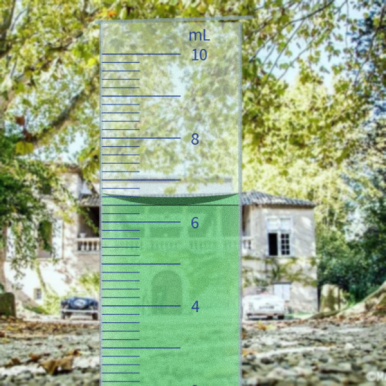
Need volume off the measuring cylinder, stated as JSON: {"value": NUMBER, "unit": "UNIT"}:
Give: {"value": 6.4, "unit": "mL"}
